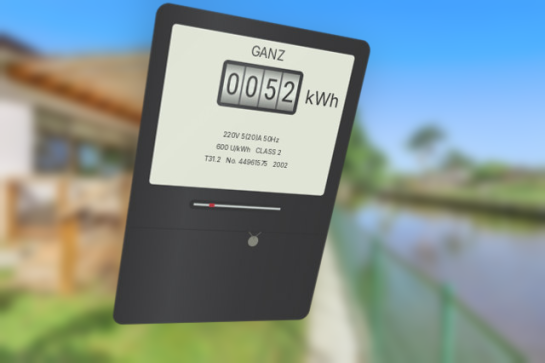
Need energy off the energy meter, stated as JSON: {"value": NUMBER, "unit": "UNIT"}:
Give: {"value": 52, "unit": "kWh"}
